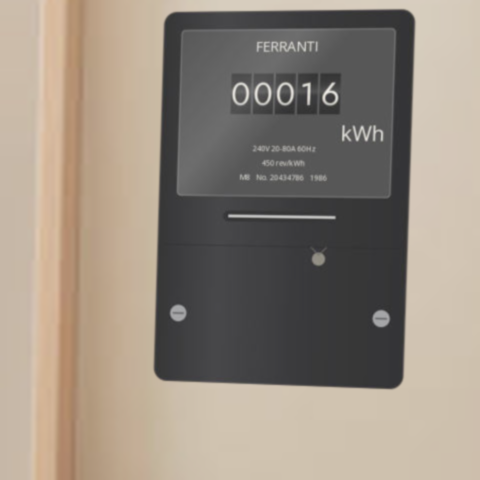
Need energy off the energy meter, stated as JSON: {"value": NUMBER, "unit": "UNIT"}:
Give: {"value": 16, "unit": "kWh"}
